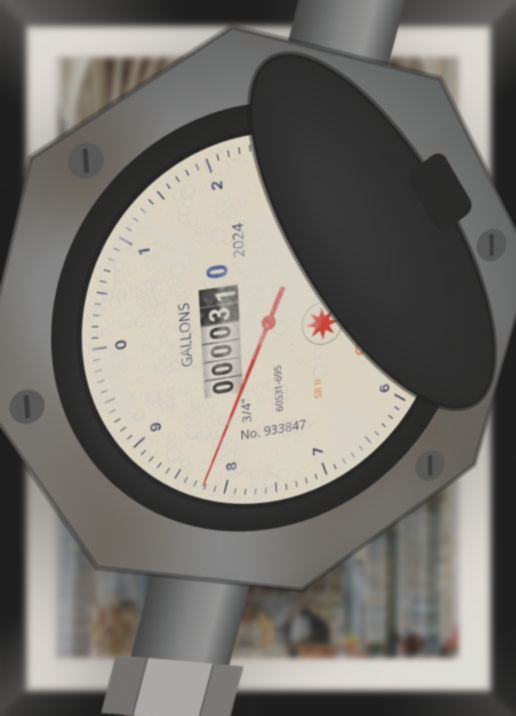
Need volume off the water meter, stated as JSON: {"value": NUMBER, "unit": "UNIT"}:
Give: {"value": 308.2, "unit": "gal"}
